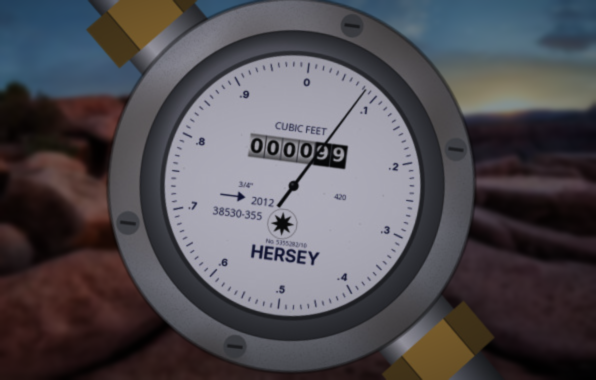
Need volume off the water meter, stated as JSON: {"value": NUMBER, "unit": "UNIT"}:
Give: {"value": 99.08, "unit": "ft³"}
